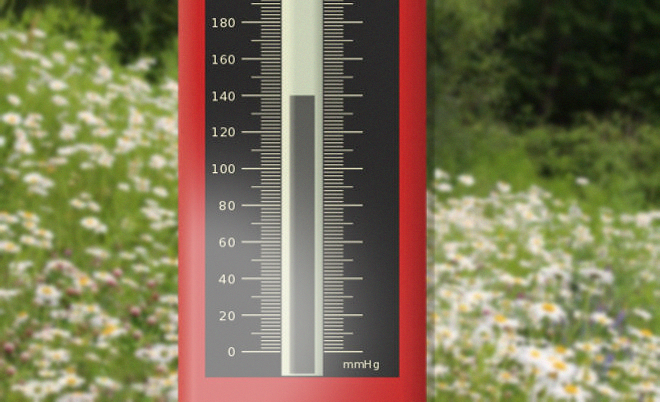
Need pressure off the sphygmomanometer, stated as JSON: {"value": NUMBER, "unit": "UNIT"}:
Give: {"value": 140, "unit": "mmHg"}
